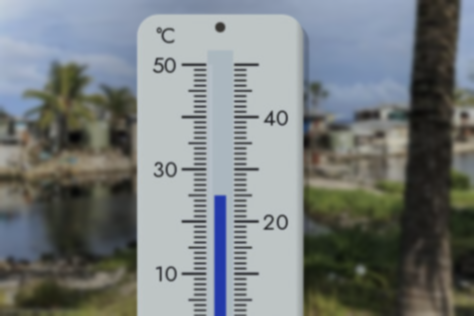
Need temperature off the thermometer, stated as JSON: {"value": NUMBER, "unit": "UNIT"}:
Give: {"value": 25, "unit": "°C"}
